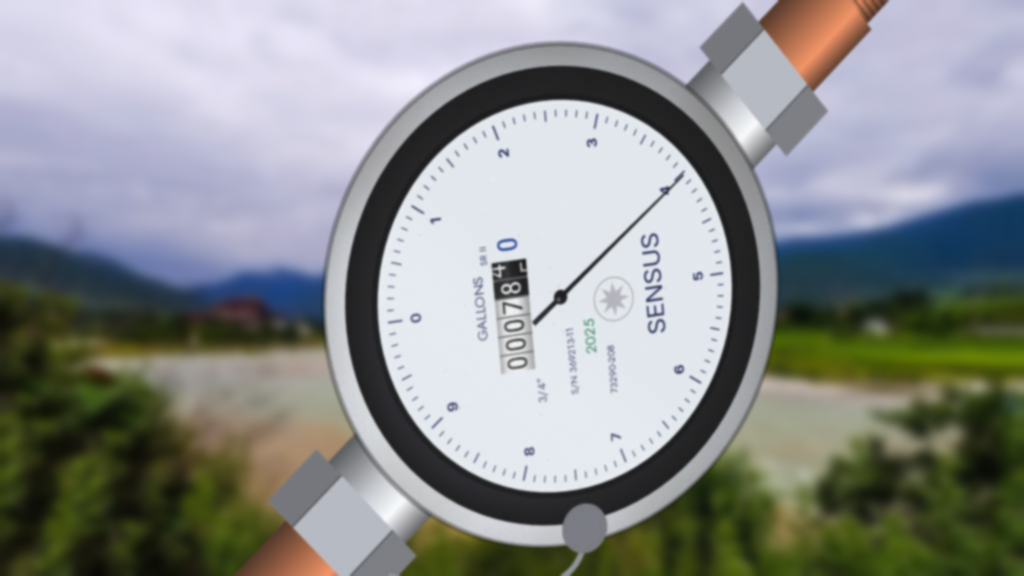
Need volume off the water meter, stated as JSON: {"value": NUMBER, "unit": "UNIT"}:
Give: {"value": 7844.0, "unit": "gal"}
